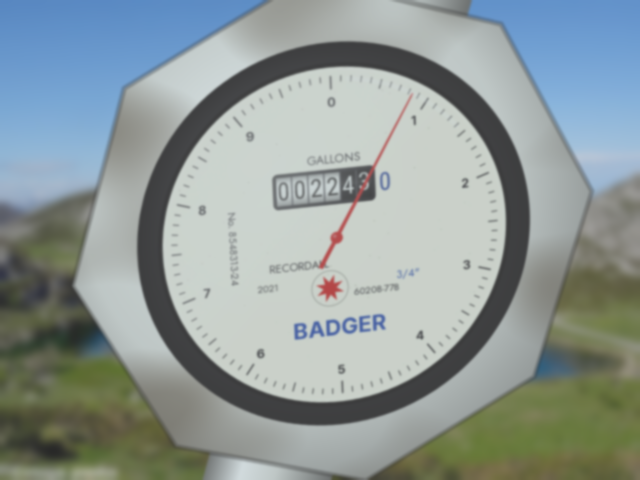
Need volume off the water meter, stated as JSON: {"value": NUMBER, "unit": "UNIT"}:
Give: {"value": 22430.8, "unit": "gal"}
